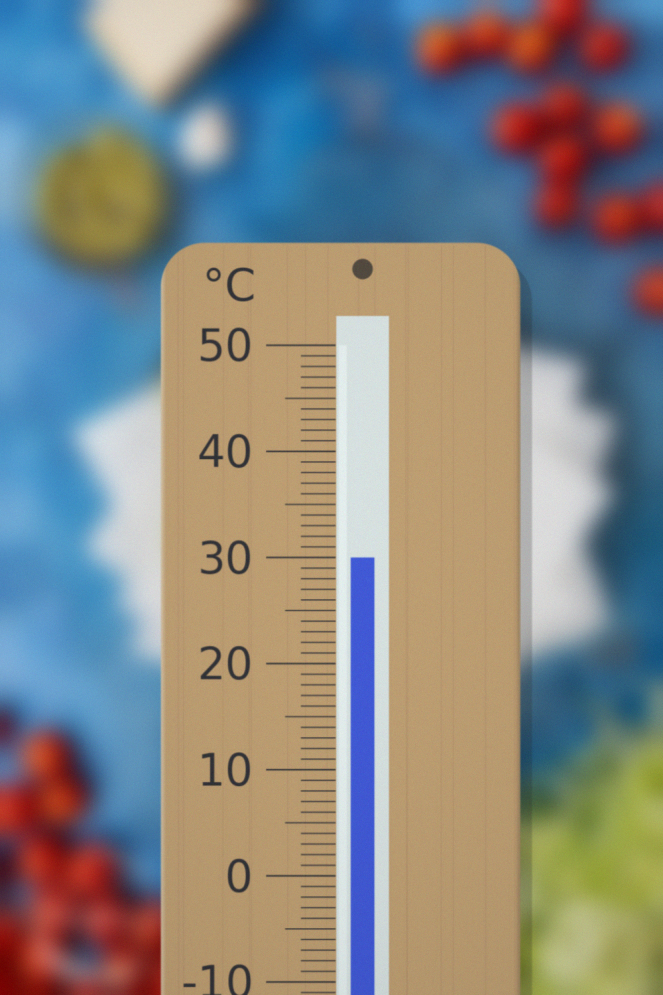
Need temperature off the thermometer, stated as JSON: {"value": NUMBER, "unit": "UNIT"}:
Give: {"value": 30, "unit": "°C"}
